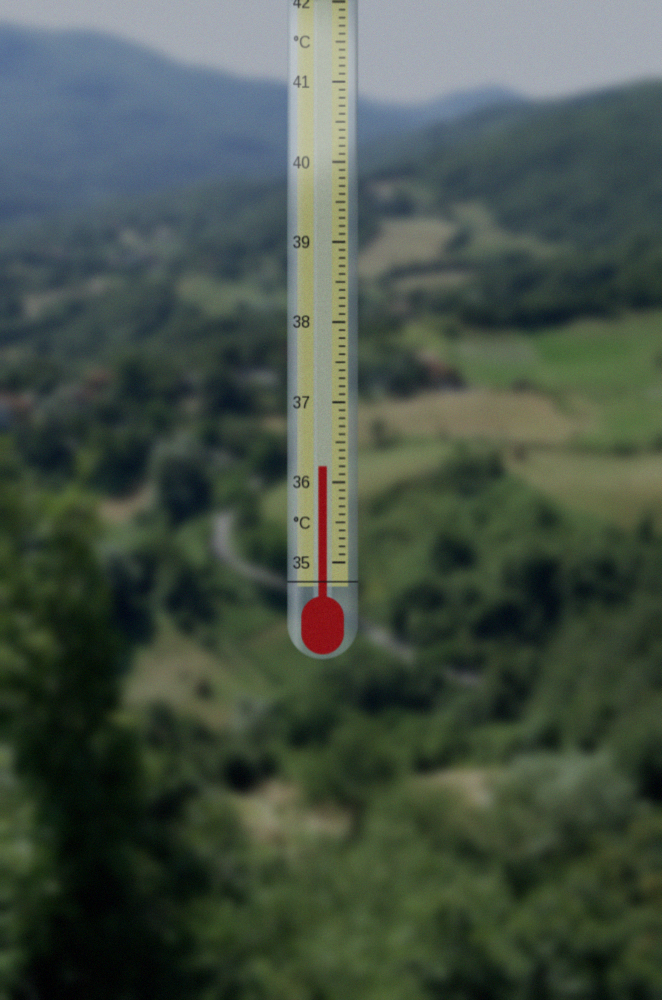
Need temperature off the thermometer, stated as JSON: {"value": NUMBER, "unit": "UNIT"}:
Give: {"value": 36.2, "unit": "°C"}
